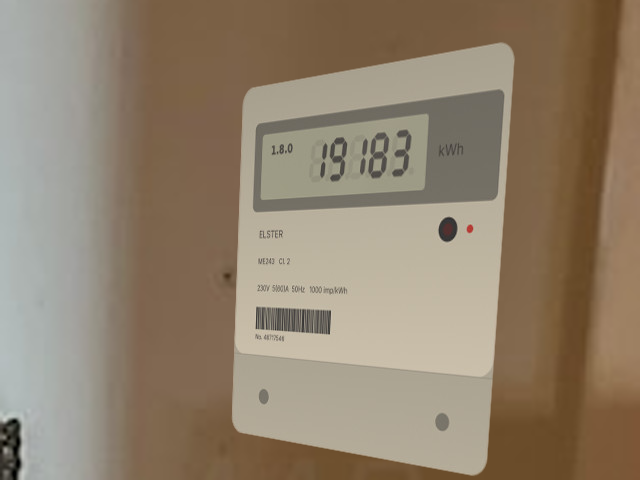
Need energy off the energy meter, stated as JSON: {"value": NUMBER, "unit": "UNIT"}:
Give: {"value": 19183, "unit": "kWh"}
